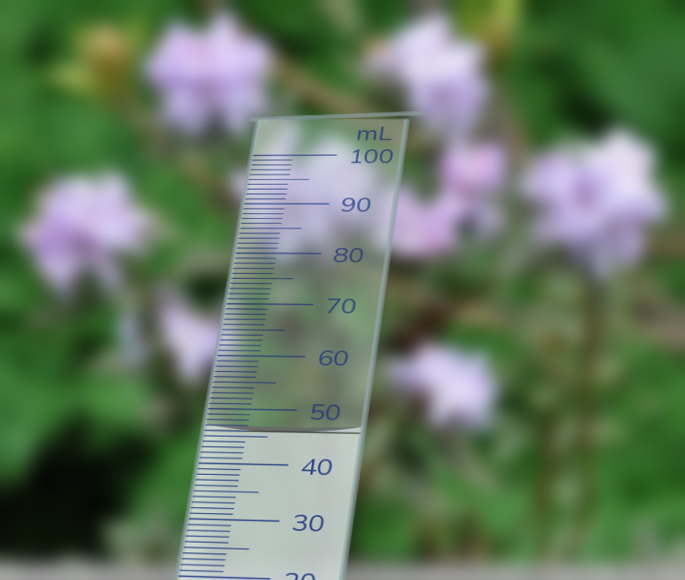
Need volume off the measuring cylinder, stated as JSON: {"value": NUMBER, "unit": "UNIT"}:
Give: {"value": 46, "unit": "mL"}
